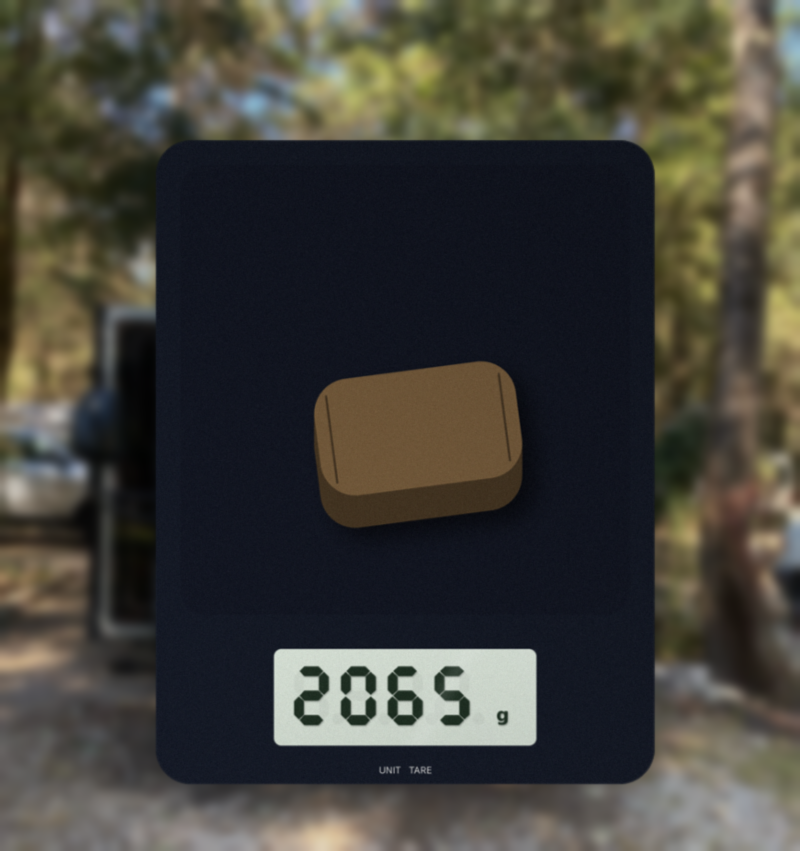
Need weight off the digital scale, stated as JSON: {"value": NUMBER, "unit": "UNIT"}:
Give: {"value": 2065, "unit": "g"}
